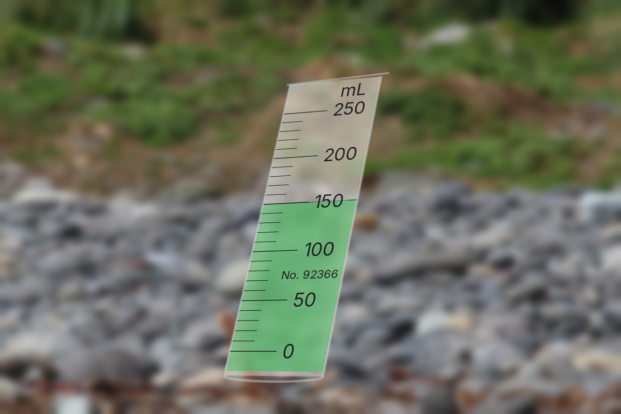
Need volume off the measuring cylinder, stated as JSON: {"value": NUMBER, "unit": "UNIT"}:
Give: {"value": 150, "unit": "mL"}
